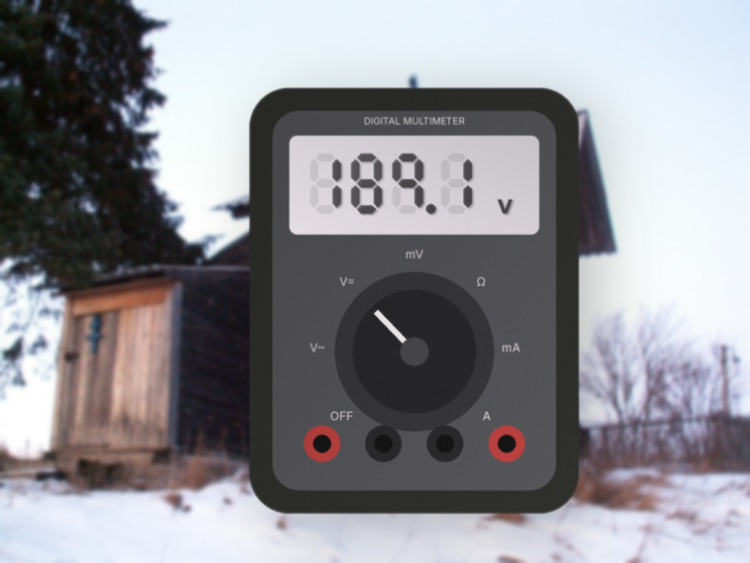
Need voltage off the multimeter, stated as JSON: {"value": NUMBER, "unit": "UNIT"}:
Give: {"value": 189.1, "unit": "V"}
